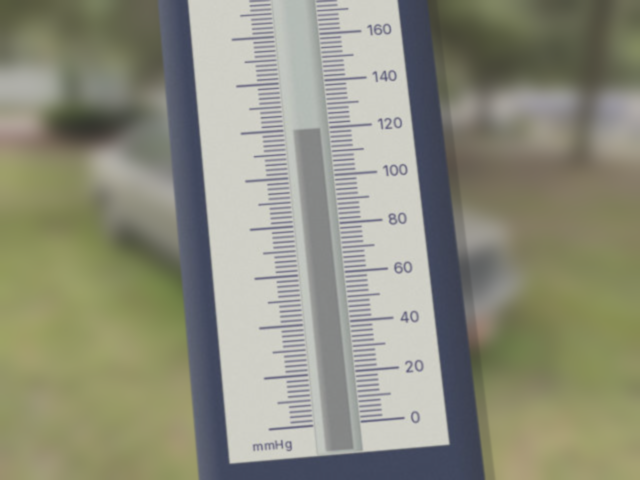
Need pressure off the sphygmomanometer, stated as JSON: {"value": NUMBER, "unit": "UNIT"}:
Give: {"value": 120, "unit": "mmHg"}
